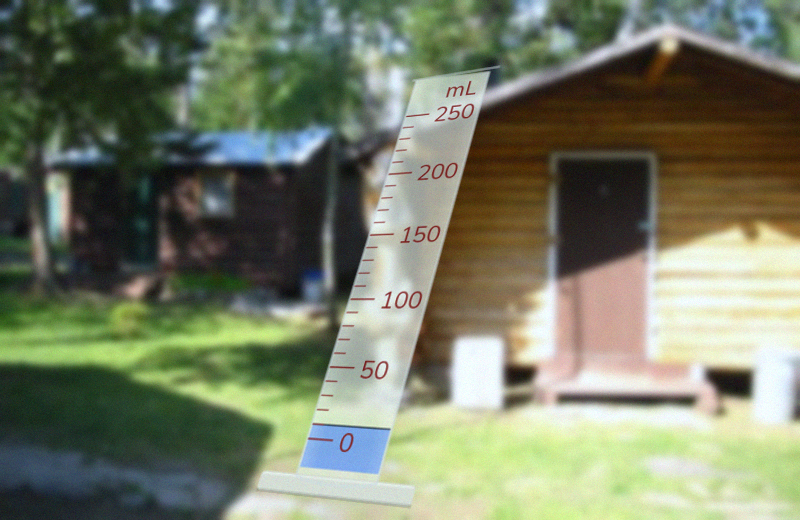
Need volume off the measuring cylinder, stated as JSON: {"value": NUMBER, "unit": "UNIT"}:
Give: {"value": 10, "unit": "mL"}
